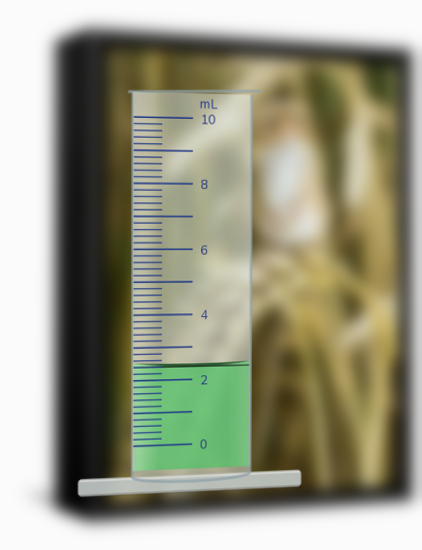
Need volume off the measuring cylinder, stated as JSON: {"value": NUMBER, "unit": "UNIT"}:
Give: {"value": 2.4, "unit": "mL"}
